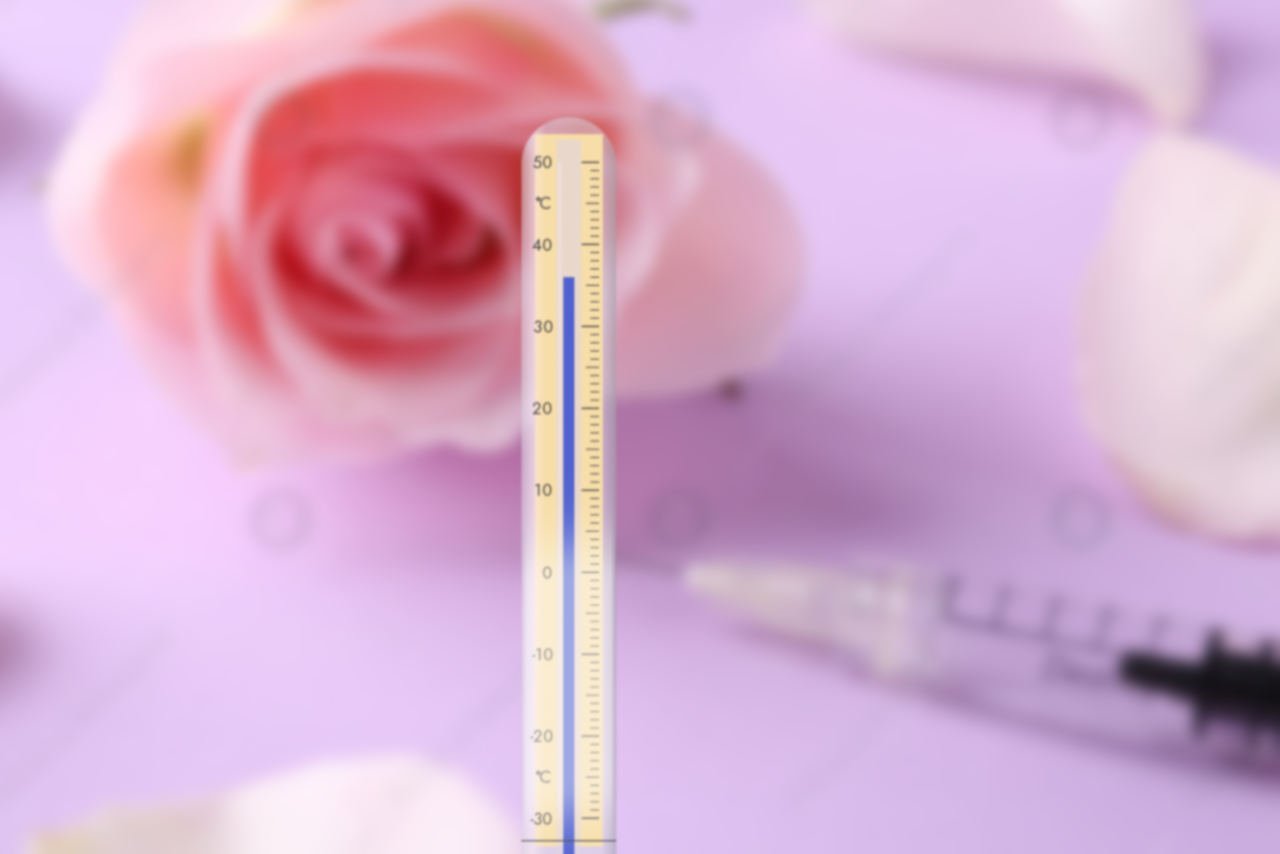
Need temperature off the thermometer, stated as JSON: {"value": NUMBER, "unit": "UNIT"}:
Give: {"value": 36, "unit": "°C"}
